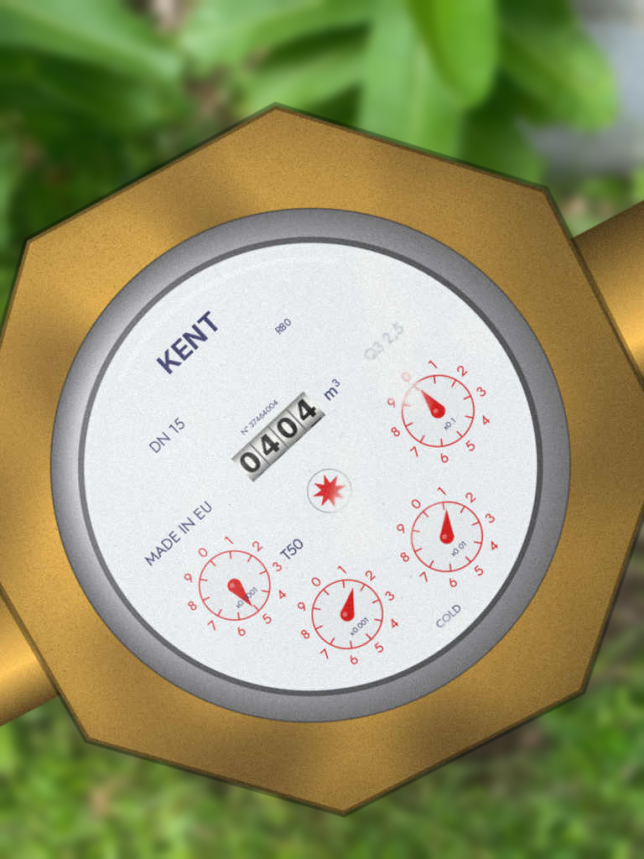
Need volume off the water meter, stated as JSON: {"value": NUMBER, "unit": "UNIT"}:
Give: {"value": 404.0115, "unit": "m³"}
